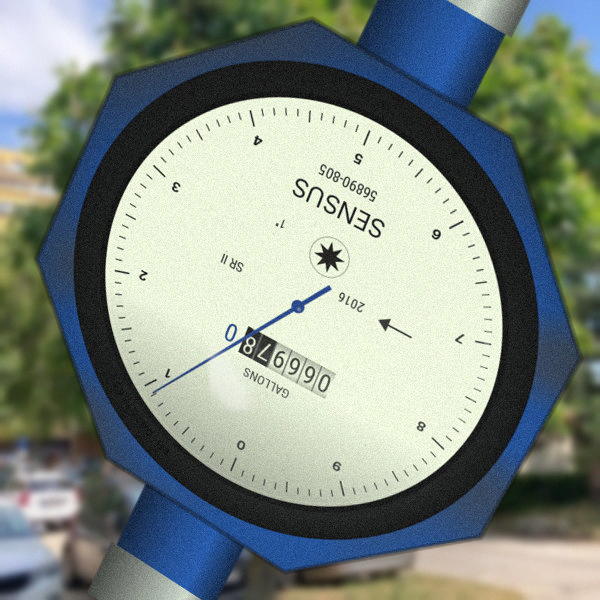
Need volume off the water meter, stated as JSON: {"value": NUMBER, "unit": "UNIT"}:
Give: {"value": 669780.9, "unit": "gal"}
